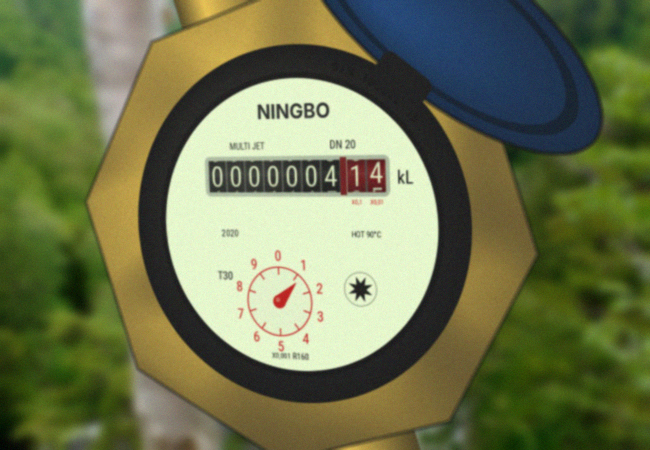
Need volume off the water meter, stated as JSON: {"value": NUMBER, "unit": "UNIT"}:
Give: {"value": 4.141, "unit": "kL"}
